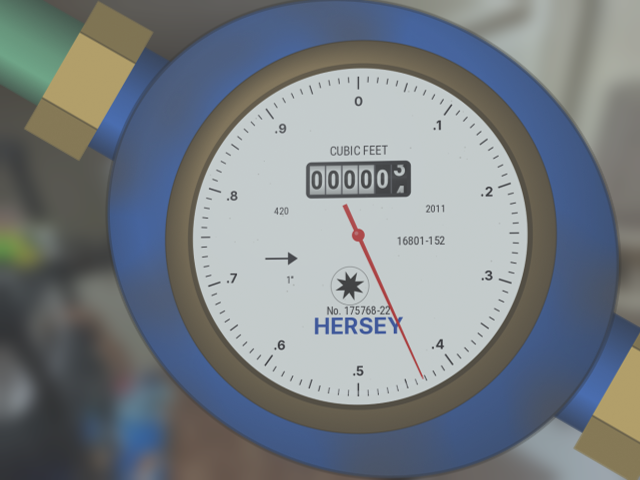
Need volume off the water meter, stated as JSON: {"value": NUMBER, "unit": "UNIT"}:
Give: {"value": 3.43, "unit": "ft³"}
